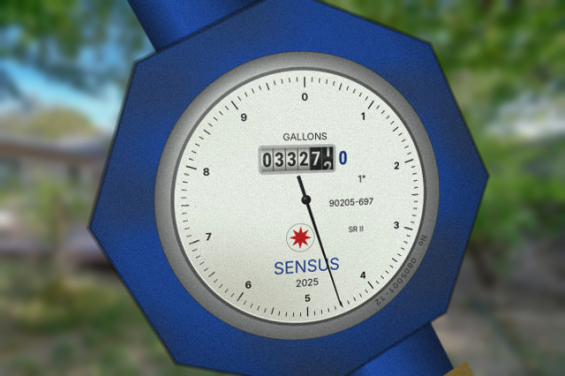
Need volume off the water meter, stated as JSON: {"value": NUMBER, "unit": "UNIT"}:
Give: {"value": 332714.5, "unit": "gal"}
